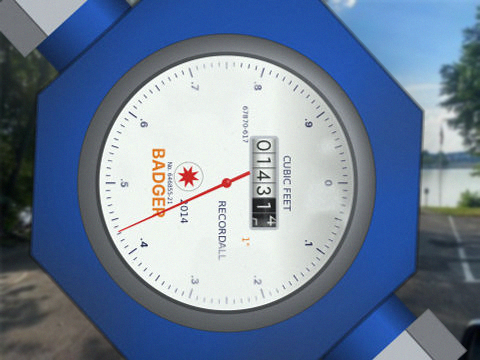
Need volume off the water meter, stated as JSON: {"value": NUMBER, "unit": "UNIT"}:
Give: {"value": 14314.43, "unit": "ft³"}
